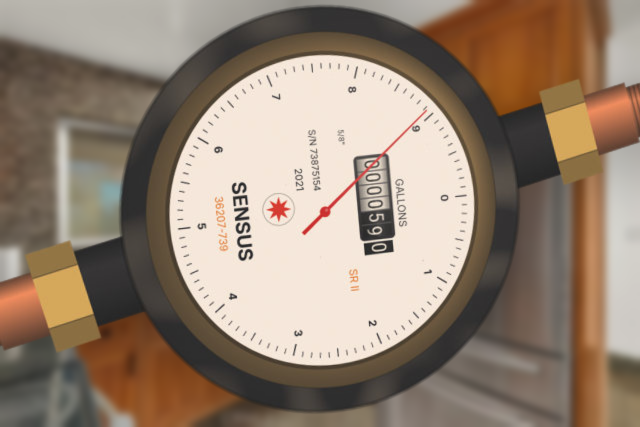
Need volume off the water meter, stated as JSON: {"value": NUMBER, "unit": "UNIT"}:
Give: {"value": 588.9, "unit": "gal"}
